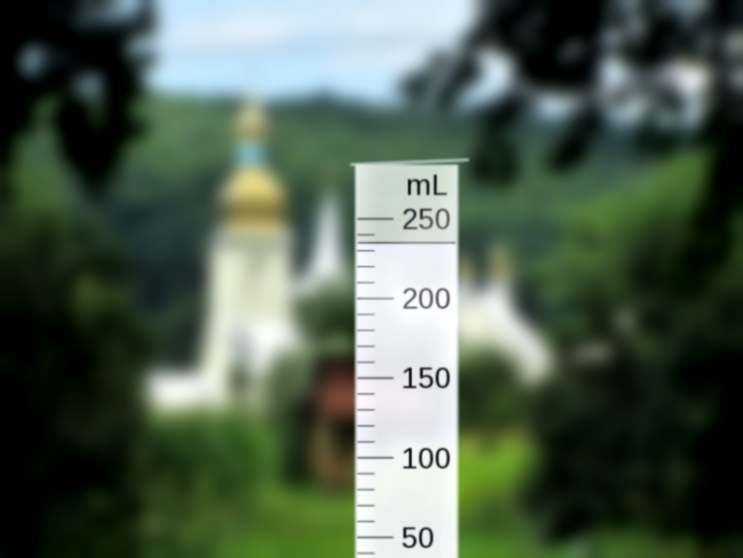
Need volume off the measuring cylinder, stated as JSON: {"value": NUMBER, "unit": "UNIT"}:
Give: {"value": 235, "unit": "mL"}
